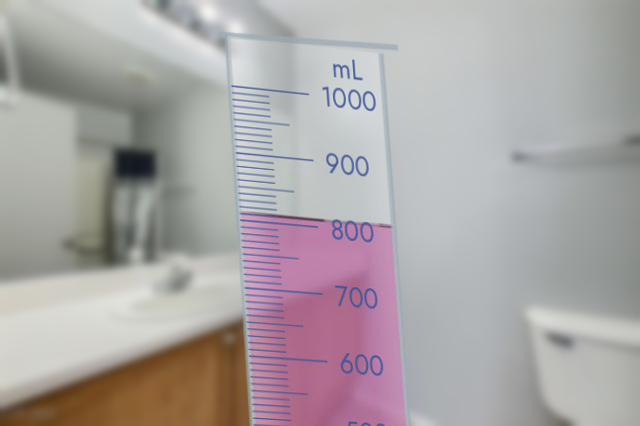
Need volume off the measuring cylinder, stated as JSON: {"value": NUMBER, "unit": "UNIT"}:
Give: {"value": 810, "unit": "mL"}
